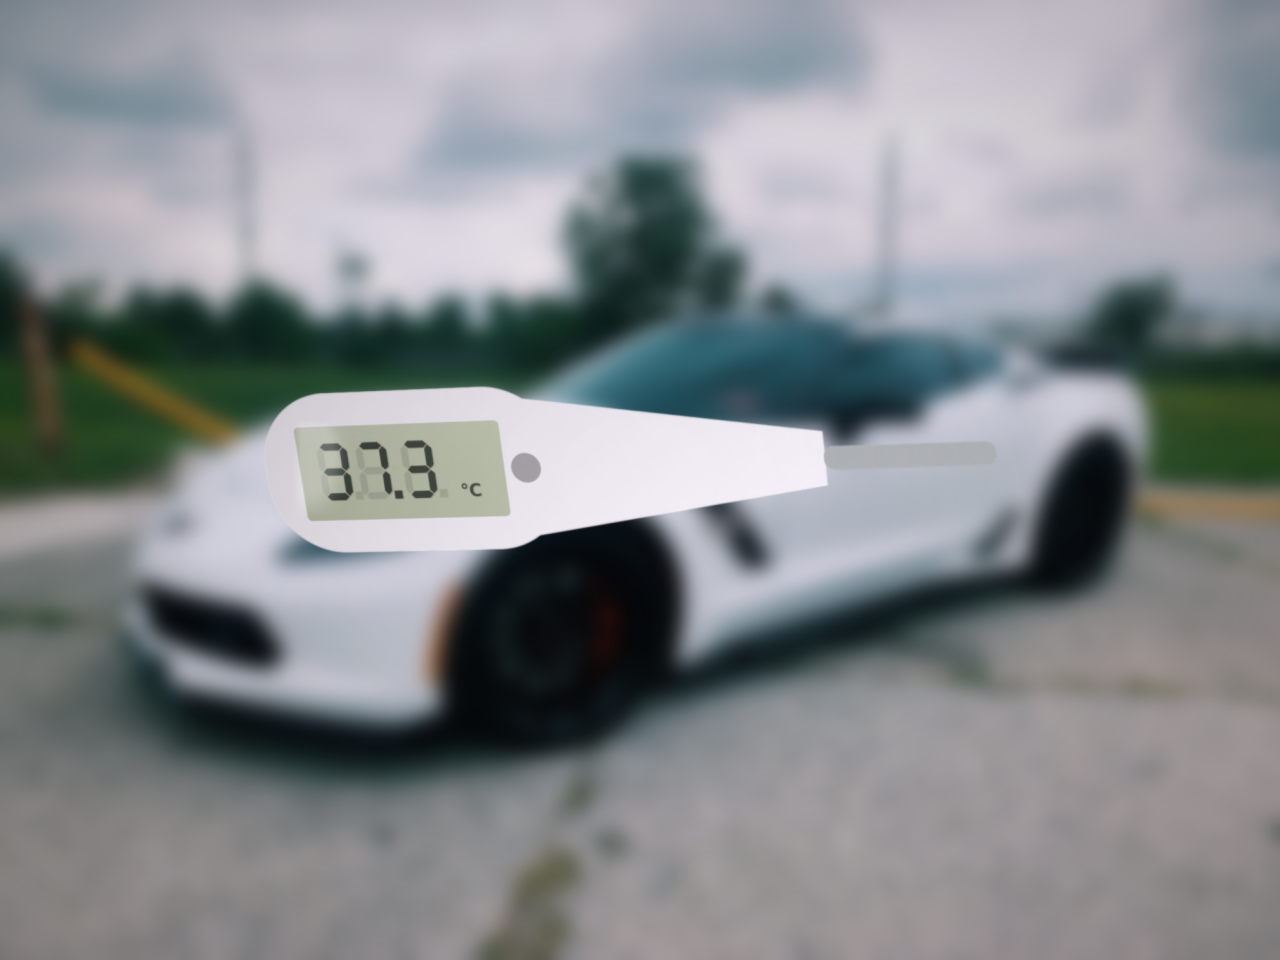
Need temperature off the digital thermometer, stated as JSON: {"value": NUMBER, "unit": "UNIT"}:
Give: {"value": 37.3, "unit": "°C"}
